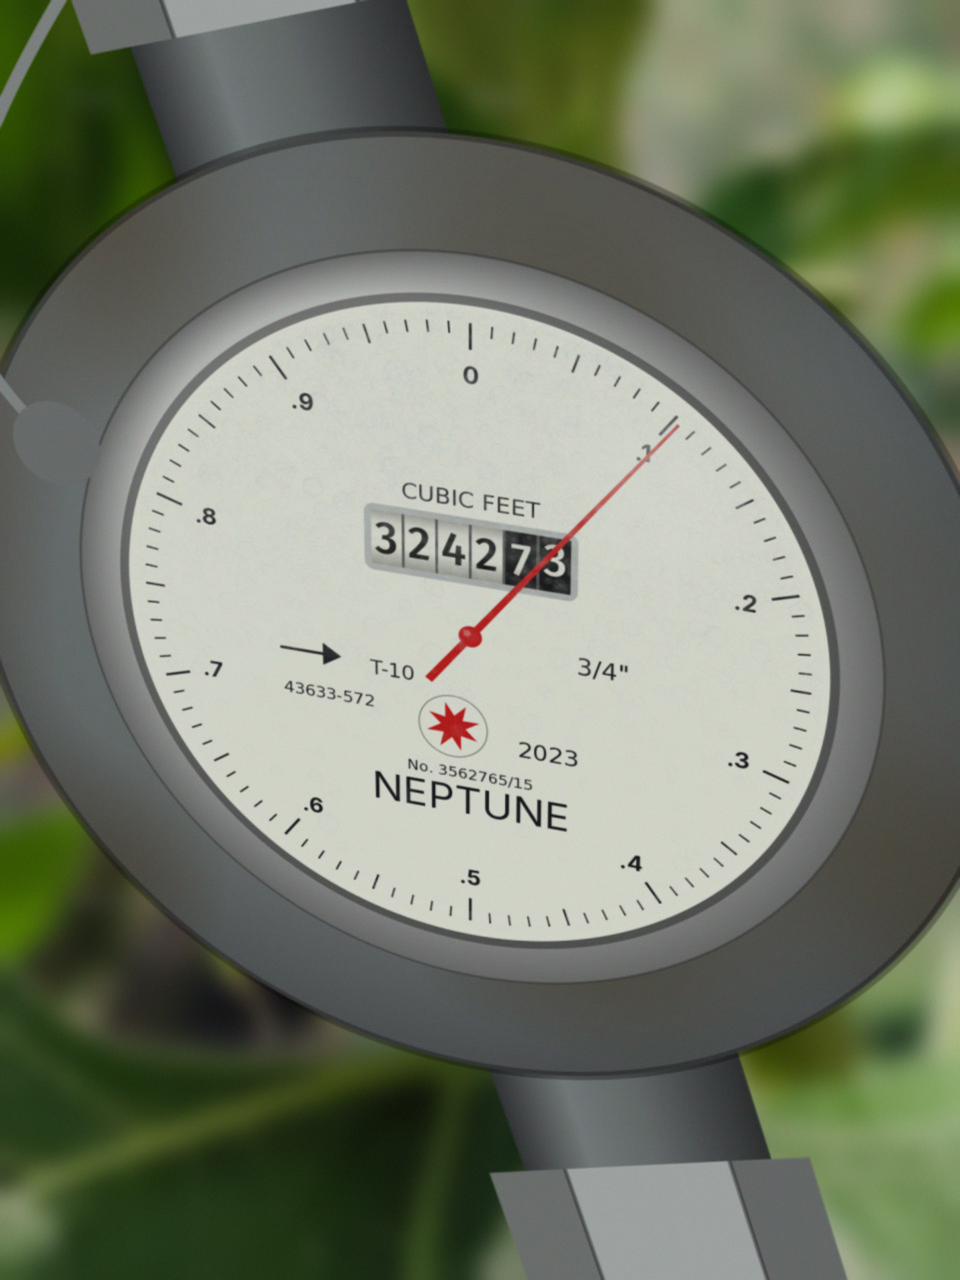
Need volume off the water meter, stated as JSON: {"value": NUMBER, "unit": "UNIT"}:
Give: {"value": 324273.10, "unit": "ft³"}
